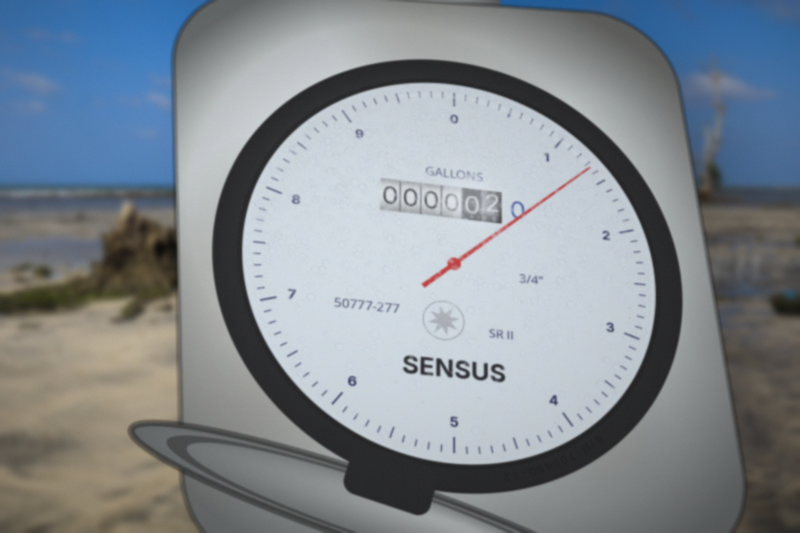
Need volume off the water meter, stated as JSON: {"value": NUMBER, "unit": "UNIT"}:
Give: {"value": 21.3, "unit": "gal"}
